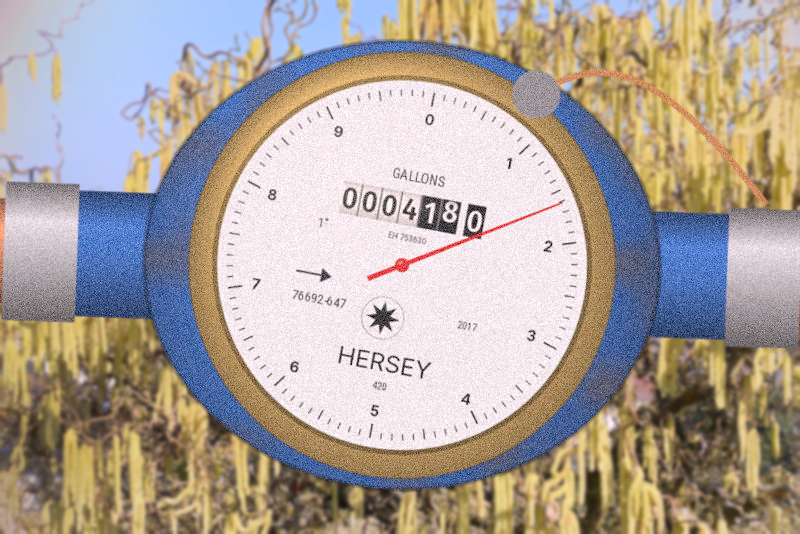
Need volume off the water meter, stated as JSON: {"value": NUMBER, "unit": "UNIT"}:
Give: {"value": 4181.6, "unit": "gal"}
